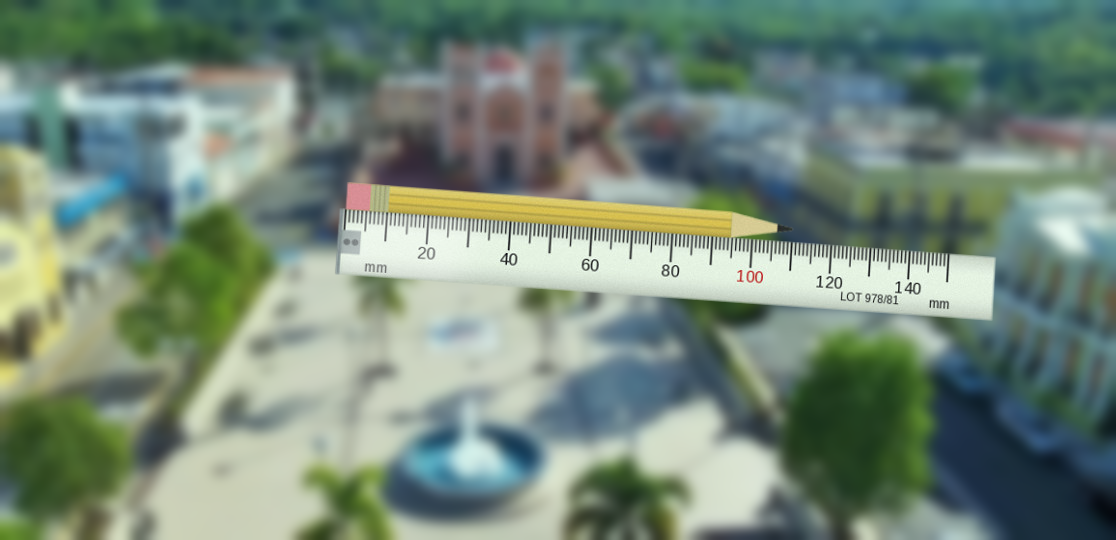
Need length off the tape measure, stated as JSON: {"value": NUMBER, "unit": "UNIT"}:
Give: {"value": 110, "unit": "mm"}
